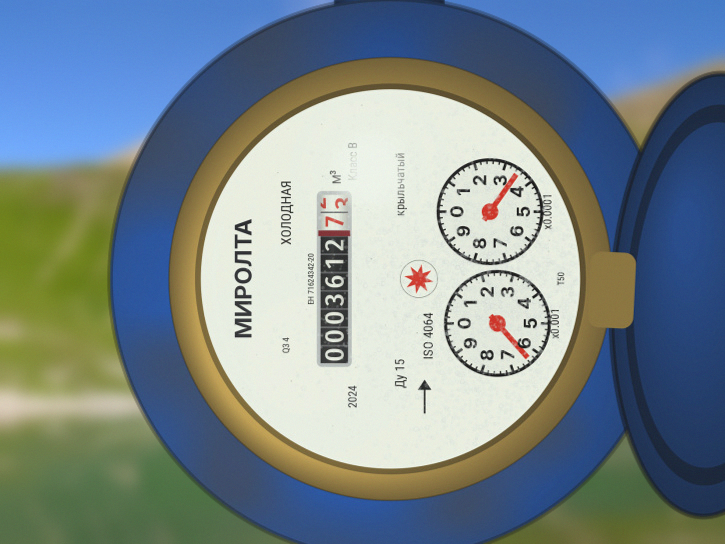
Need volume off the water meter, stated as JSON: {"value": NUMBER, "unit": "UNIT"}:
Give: {"value": 3612.7263, "unit": "m³"}
